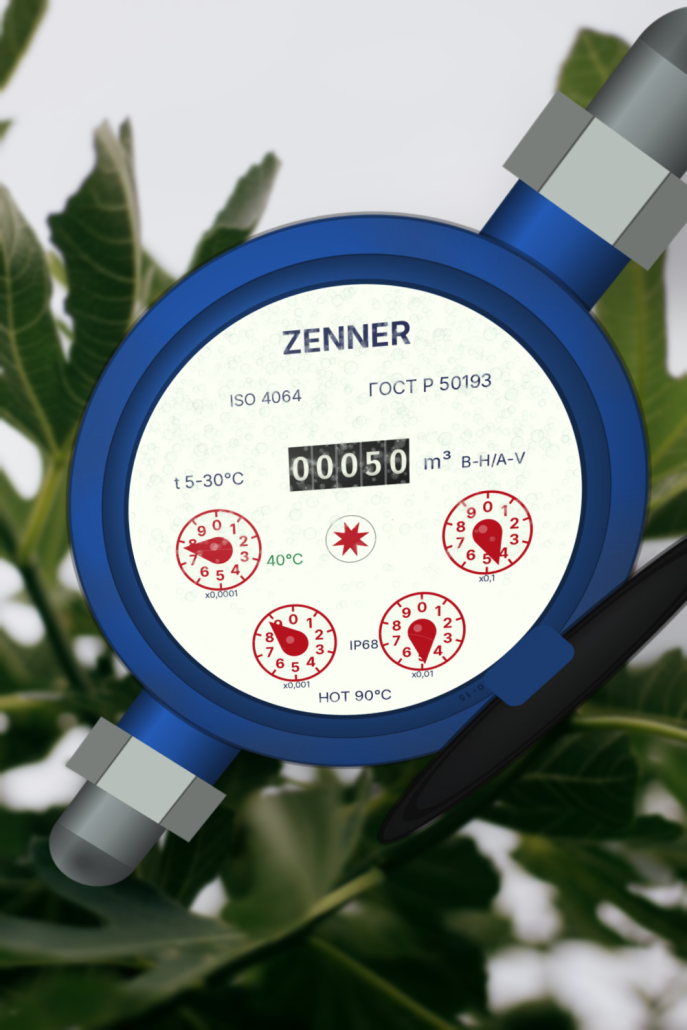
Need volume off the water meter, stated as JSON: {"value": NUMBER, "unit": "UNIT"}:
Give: {"value": 50.4487, "unit": "m³"}
